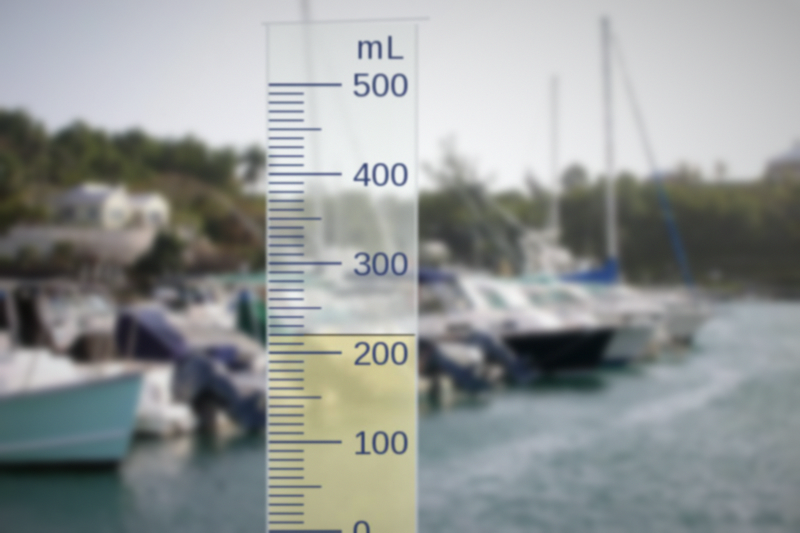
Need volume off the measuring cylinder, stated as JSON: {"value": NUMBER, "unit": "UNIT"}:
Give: {"value": 220, "unit": "mL"}
